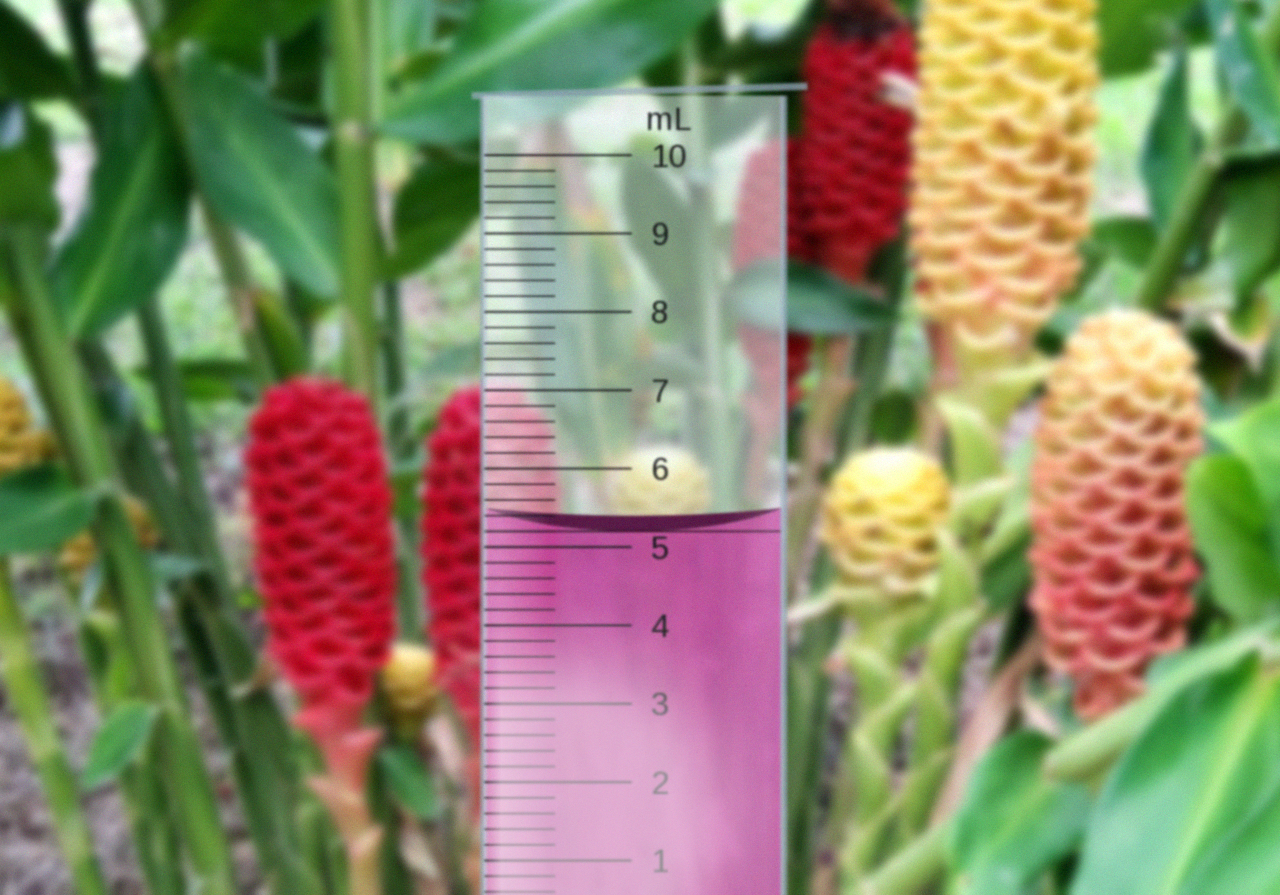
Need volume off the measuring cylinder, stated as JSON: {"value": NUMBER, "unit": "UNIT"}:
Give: {"value": 5.2, "unit": "mL"}
